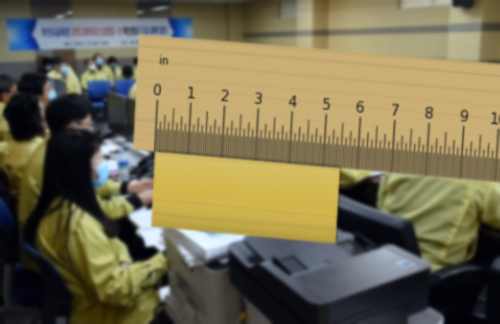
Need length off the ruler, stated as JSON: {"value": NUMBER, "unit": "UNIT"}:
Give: {"value": 5.5, "unit": "in"}
